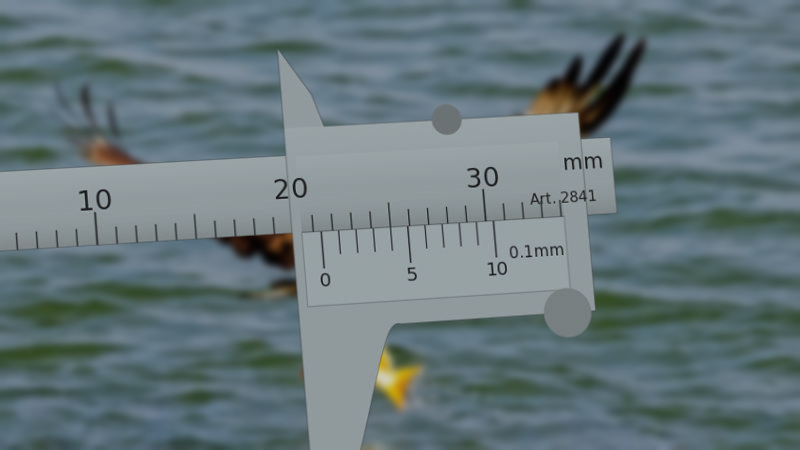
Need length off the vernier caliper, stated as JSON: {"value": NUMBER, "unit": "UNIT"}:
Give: {"value": 21.4, "unit": "mm"}
